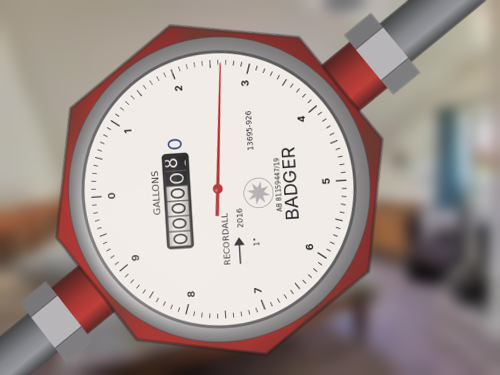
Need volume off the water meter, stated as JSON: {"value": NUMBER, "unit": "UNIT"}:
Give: {"value": 82.6, "unit": "gal"}
